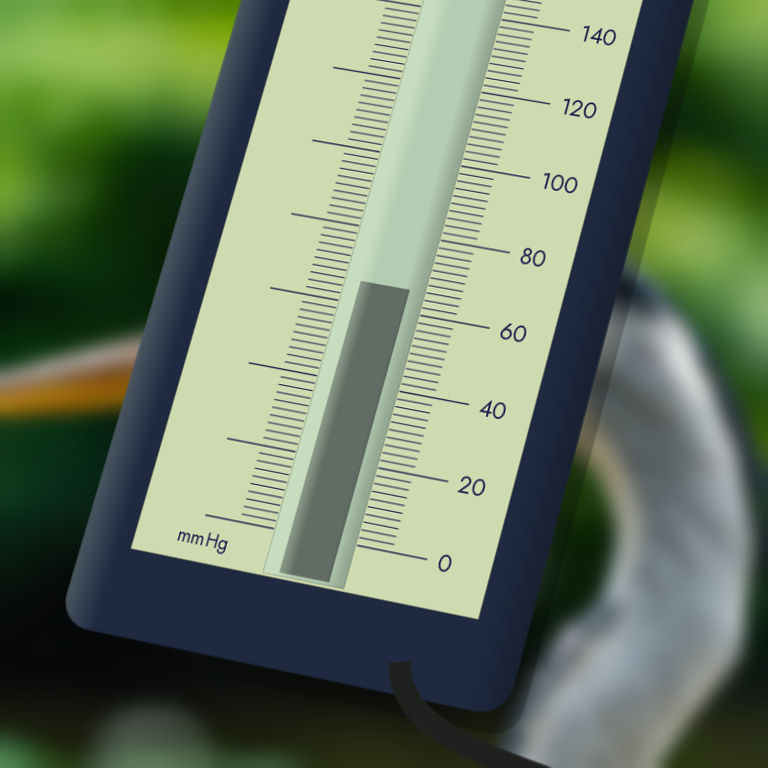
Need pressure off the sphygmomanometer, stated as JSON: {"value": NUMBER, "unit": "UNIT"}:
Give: {"value": 66, "unit": "mmHg"}
